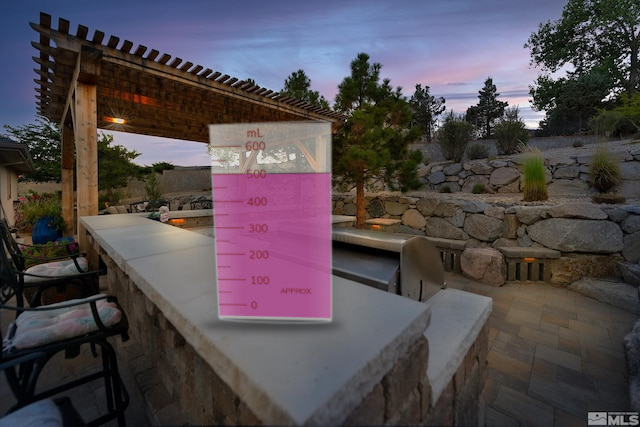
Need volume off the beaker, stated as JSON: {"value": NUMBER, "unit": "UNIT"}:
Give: {"value": 500, "unit": "mL"}
